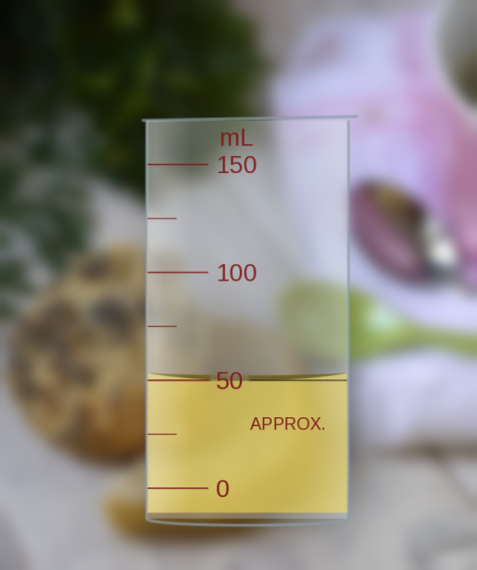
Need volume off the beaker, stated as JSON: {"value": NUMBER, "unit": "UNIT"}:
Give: {"value": 50, "unit": "mL"}
